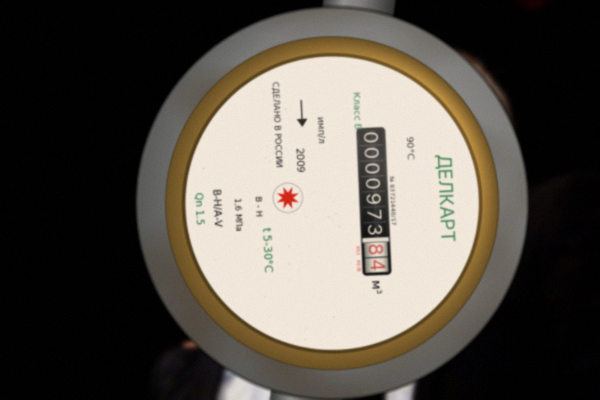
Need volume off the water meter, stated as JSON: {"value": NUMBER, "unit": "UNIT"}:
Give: {"value": 973.84, "unit": "m³"}
